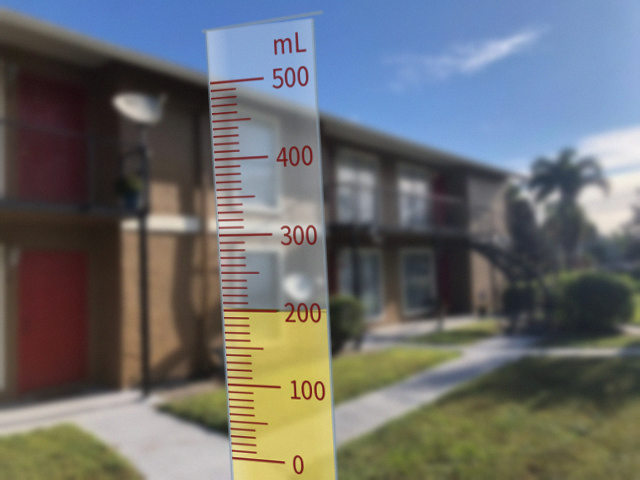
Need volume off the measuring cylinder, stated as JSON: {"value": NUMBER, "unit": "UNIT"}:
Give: {"value": 200, "unit": "mL"}
